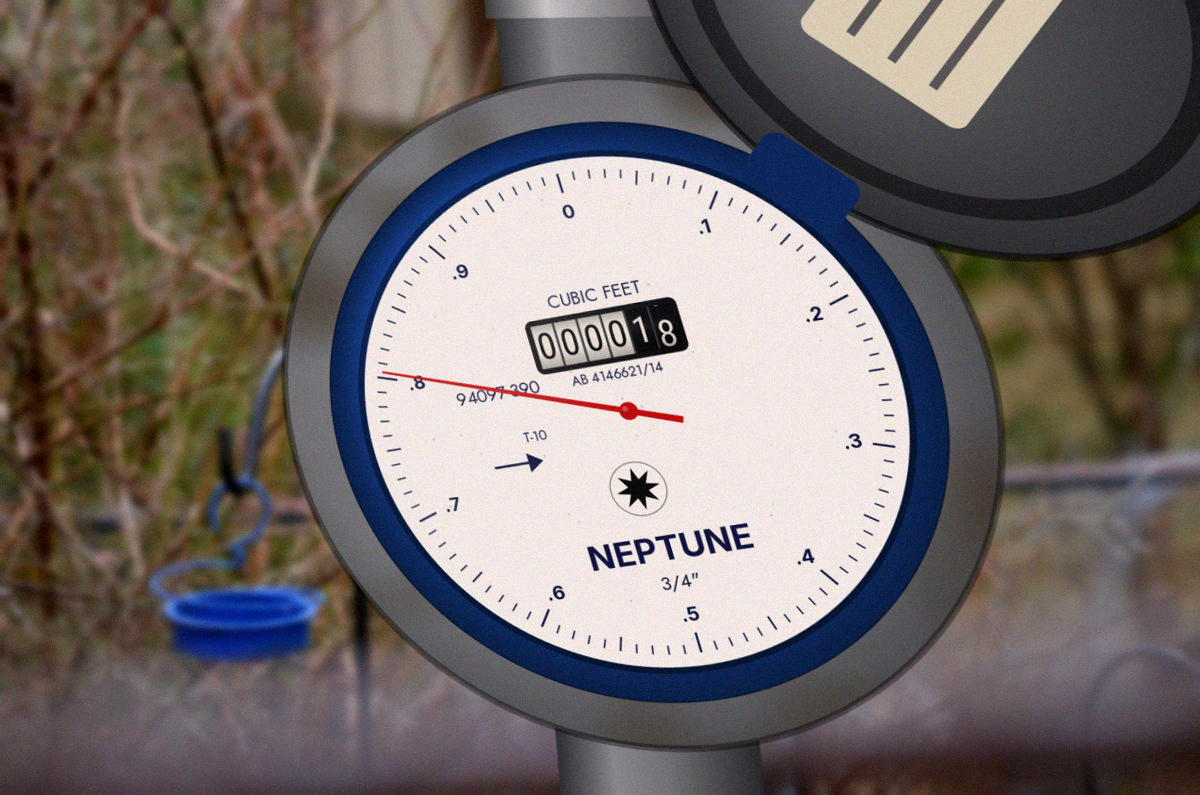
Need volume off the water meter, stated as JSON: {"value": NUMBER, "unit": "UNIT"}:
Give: {"value": 17.80, "unit": "ft³"}
